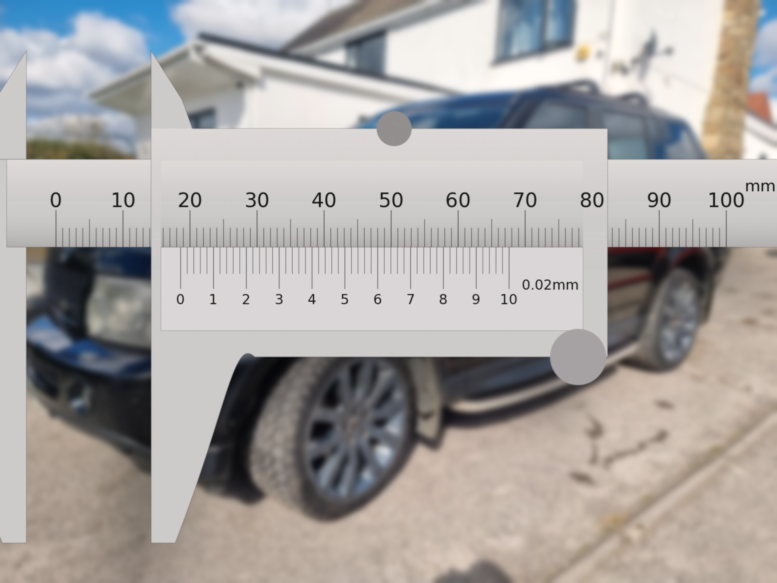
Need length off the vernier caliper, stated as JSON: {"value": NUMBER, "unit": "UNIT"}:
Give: {"value": 18.6, "unit": "mm"}
